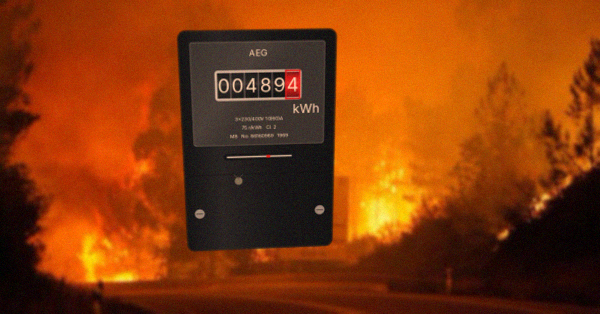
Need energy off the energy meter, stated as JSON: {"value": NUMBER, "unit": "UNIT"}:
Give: {"value": 489.4, "unit": "kWh"}
